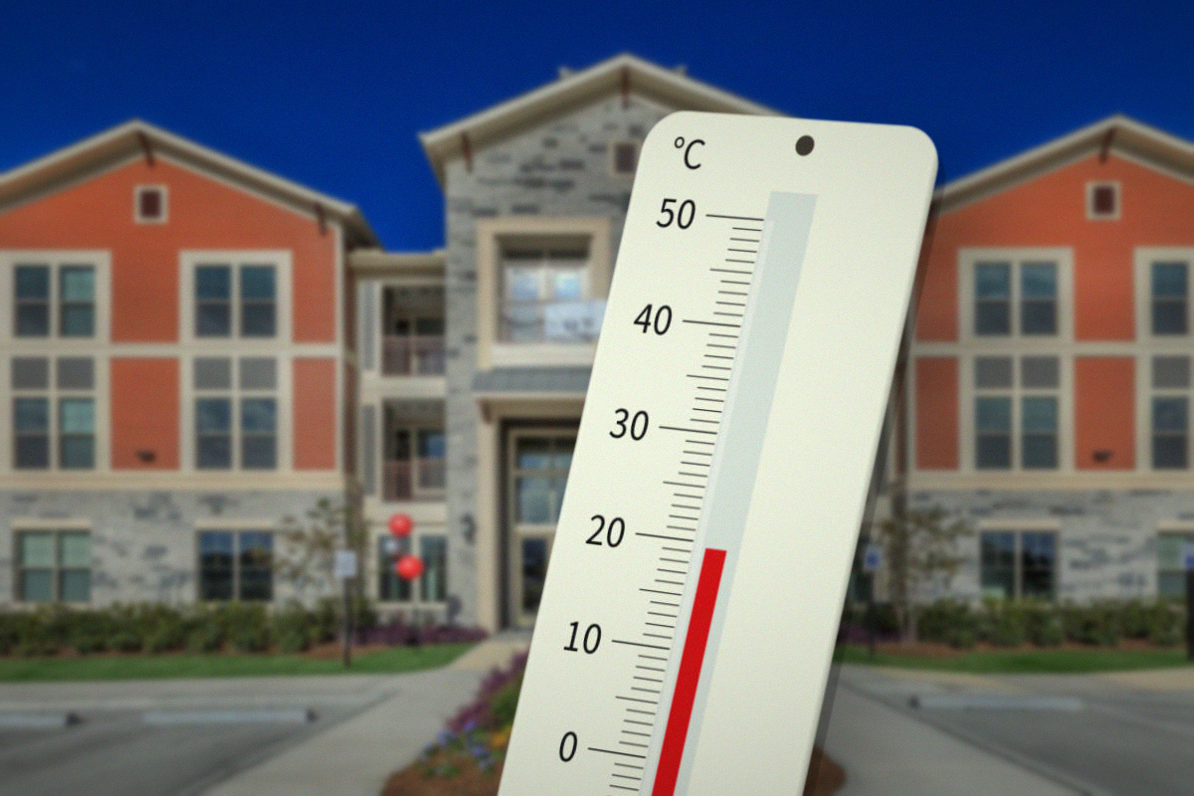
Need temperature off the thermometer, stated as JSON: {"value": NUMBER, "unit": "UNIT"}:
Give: {"value": 19.5, "unit": "°C"}
